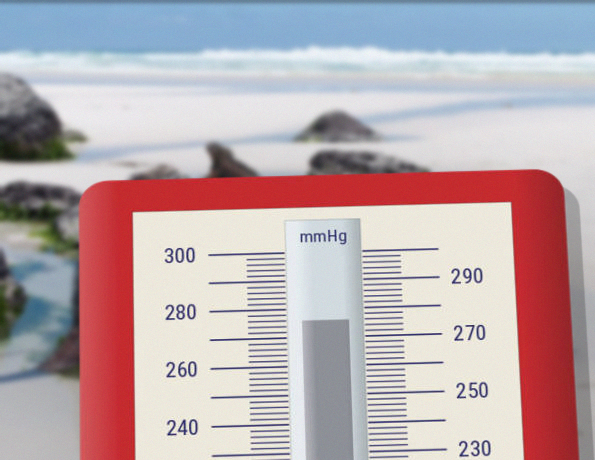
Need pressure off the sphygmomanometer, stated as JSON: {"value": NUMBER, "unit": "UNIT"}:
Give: {"value": 276, "unit": "mmHg"}
